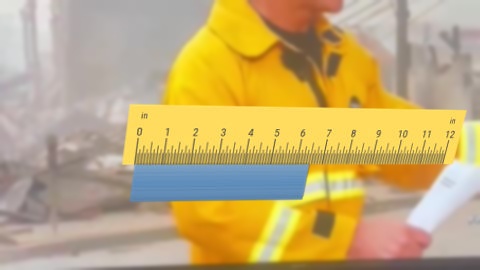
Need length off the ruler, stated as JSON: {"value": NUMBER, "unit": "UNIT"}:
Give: {"value": 6.5, "unit": "in"}
